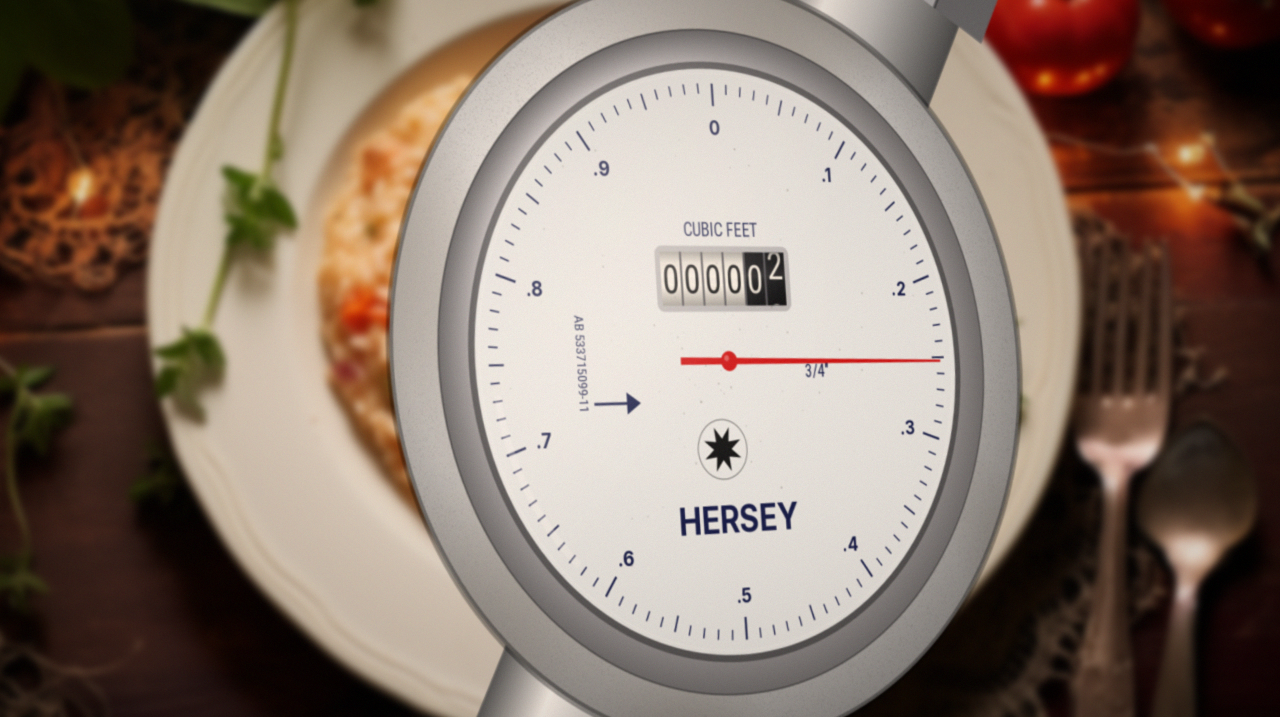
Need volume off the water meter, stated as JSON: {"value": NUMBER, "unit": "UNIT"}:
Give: {"value": 2.25, "unit": "ft³"}
